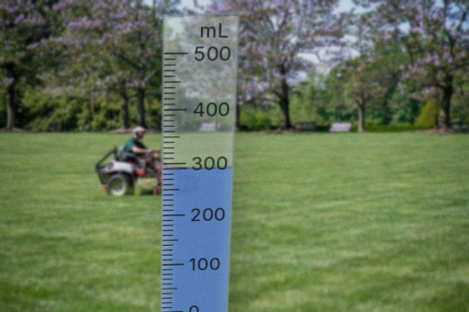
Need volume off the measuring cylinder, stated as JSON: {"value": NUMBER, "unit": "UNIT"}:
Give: {"value": 290, "unit": "mL"}
